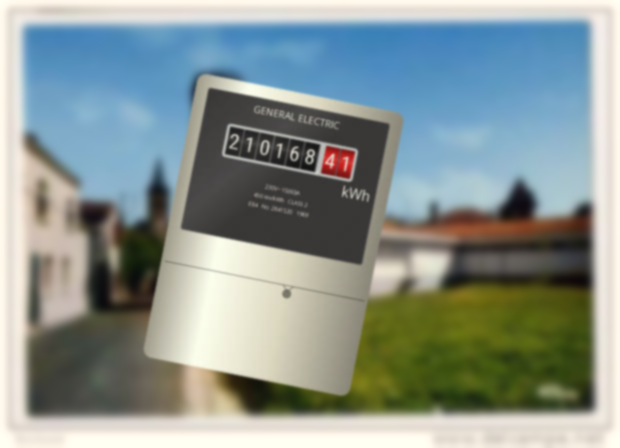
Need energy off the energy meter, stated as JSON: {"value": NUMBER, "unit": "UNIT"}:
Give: {"value": 210168.41, "unit": "kWh"}
